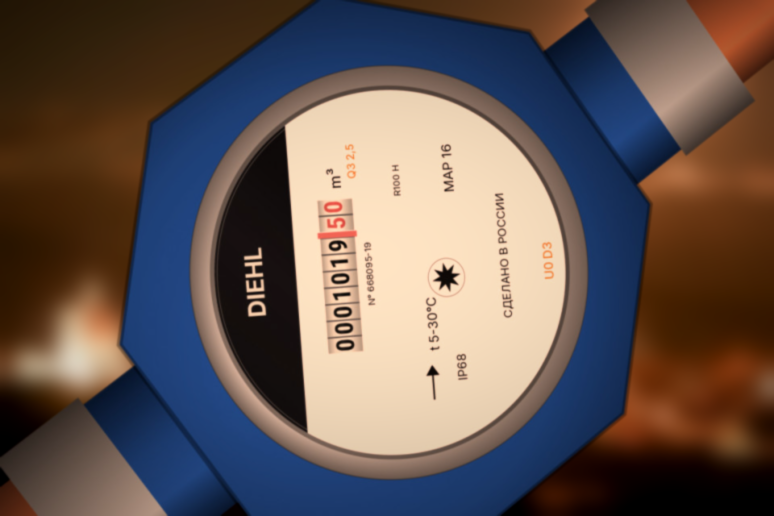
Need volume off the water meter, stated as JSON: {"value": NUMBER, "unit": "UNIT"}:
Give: {"value": 1019.50, "unit": "m³"}
